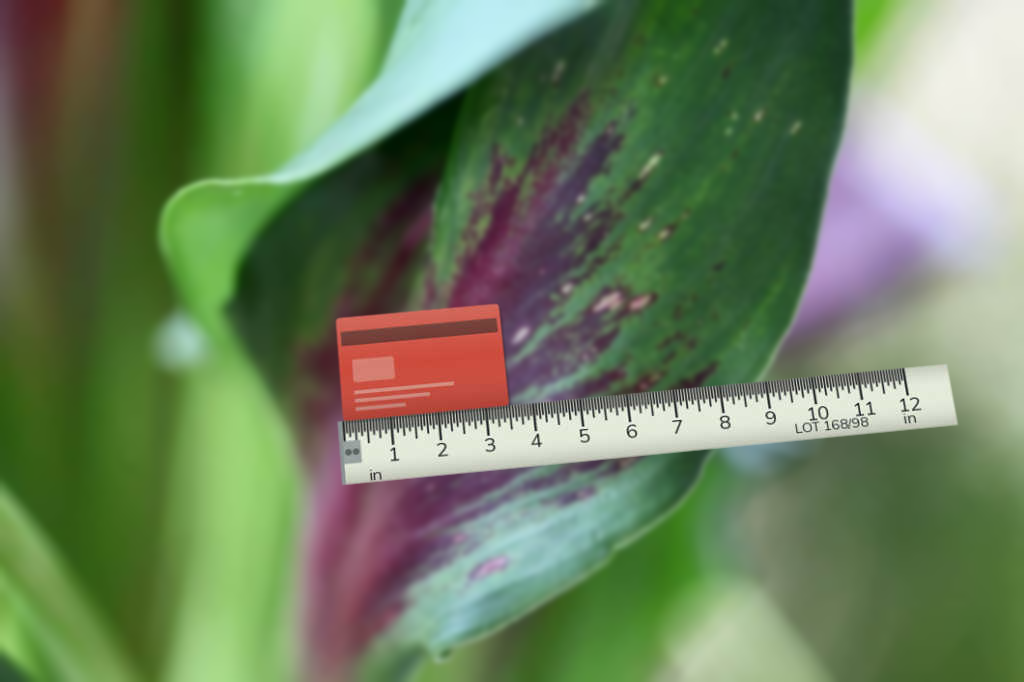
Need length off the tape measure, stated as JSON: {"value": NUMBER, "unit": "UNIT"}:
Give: {"value": 3.5, "unit": "in"}
